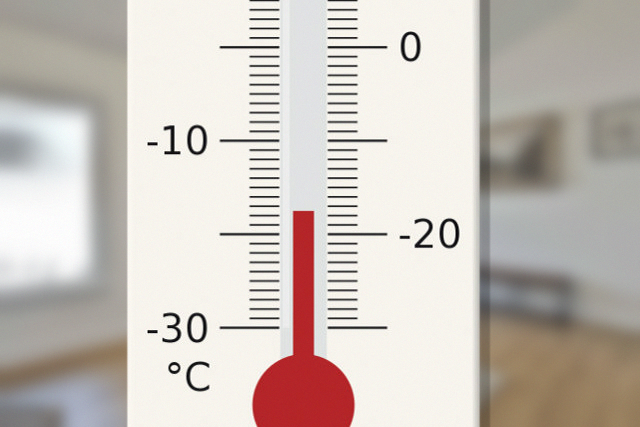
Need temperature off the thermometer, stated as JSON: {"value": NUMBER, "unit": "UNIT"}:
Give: {"value": -17.5, "unit": "°C"}
